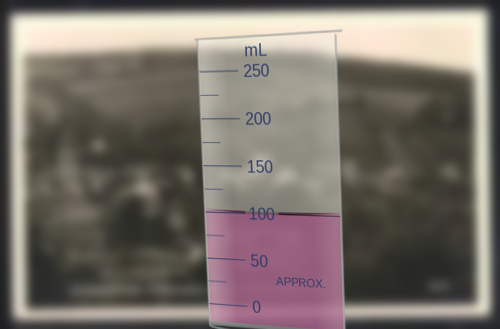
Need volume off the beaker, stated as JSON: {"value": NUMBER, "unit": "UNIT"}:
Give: {"value": 100, "unit": "mL"}
